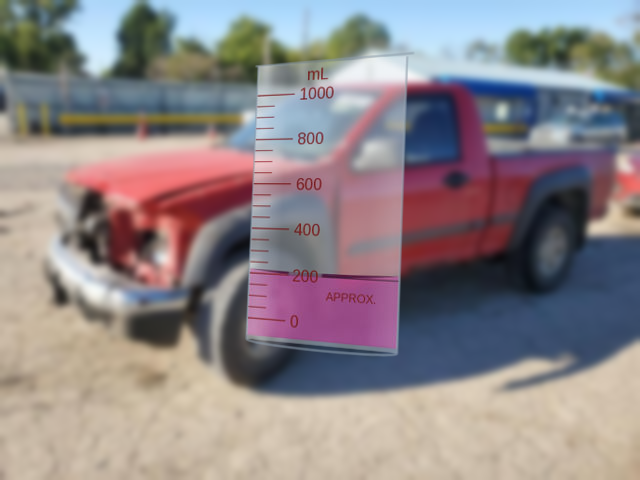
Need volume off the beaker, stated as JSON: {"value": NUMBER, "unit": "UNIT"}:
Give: {"value": 200, "unit": "mL"}
